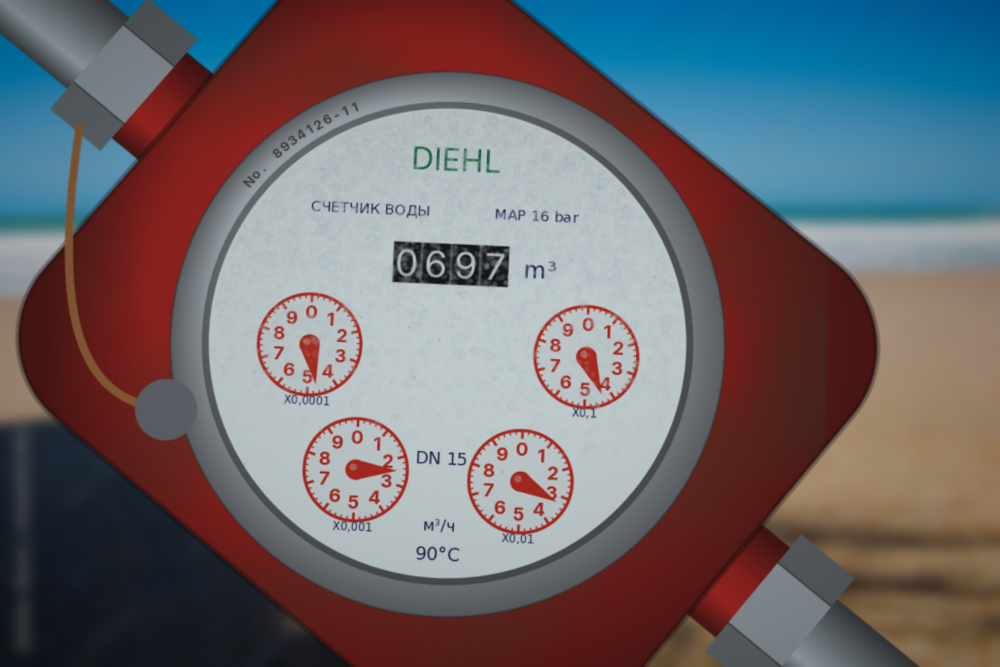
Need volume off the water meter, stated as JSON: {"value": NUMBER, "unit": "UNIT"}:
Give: {"value": 697.4324, "unit": "m³"}
